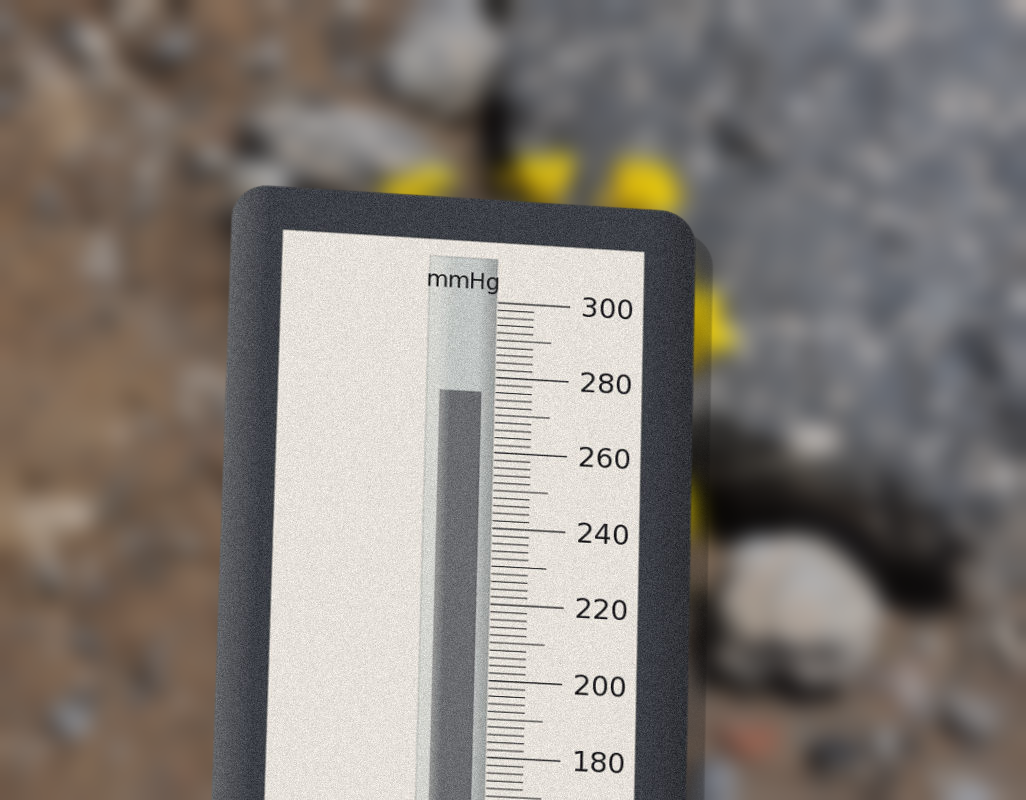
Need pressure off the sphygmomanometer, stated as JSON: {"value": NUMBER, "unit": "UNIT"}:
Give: {"value": 276, "unit": "mmHg"}
